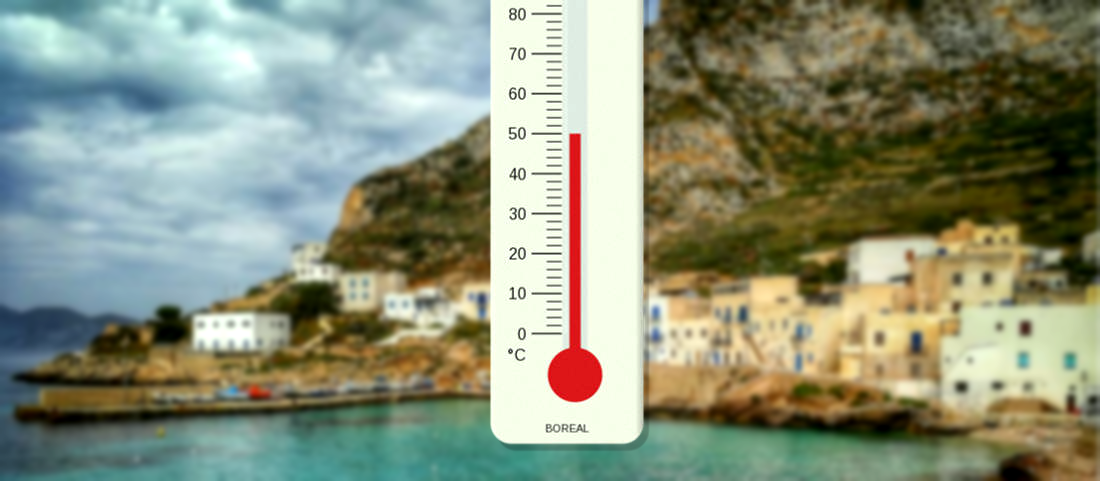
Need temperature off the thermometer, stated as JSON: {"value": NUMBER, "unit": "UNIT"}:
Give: {"value": 50, "unit": "°C"}
